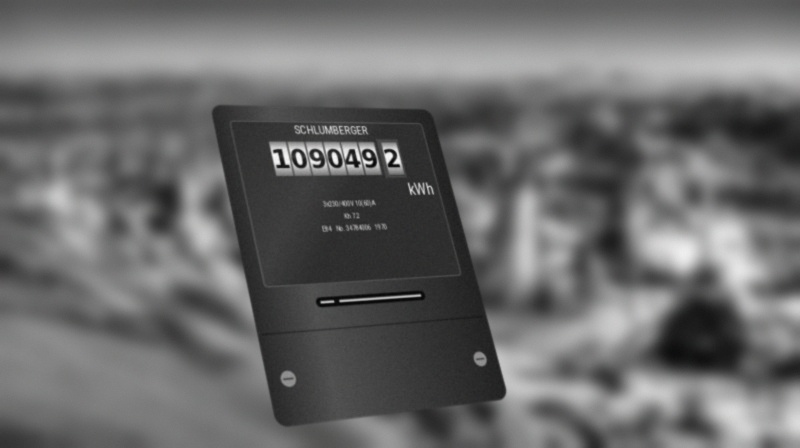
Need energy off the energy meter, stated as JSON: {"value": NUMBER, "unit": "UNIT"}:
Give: {"value": 109049.2, "unit": "kWh"}
